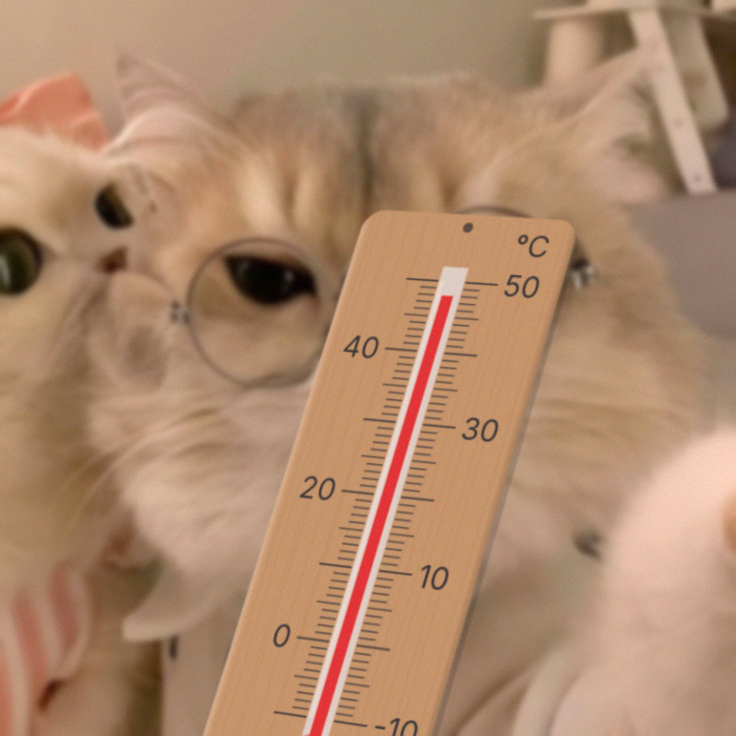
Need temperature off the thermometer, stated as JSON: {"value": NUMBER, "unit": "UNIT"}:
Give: {"value": 48, "unit": "°C"}
